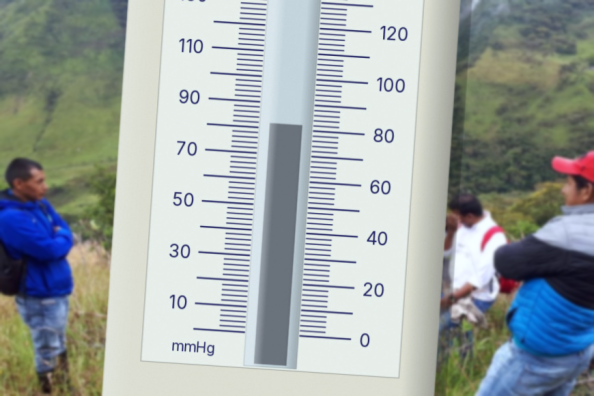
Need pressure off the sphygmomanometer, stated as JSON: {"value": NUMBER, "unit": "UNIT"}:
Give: {"value": 82, "unit": "mmHg"}
